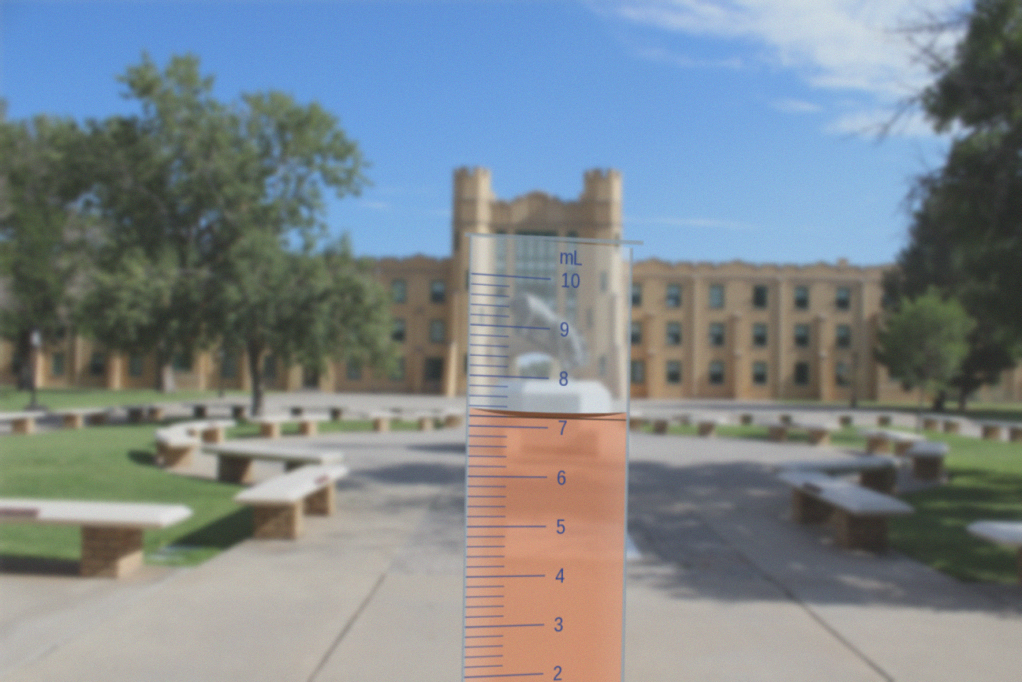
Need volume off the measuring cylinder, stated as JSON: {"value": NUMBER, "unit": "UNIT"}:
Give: {"value": 7.2, "unit": "mL"}
